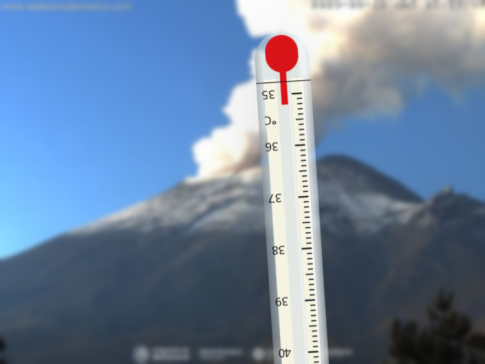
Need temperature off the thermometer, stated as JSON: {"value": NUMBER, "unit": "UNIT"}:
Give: {"value": 35.2, "unit": "°C"}
